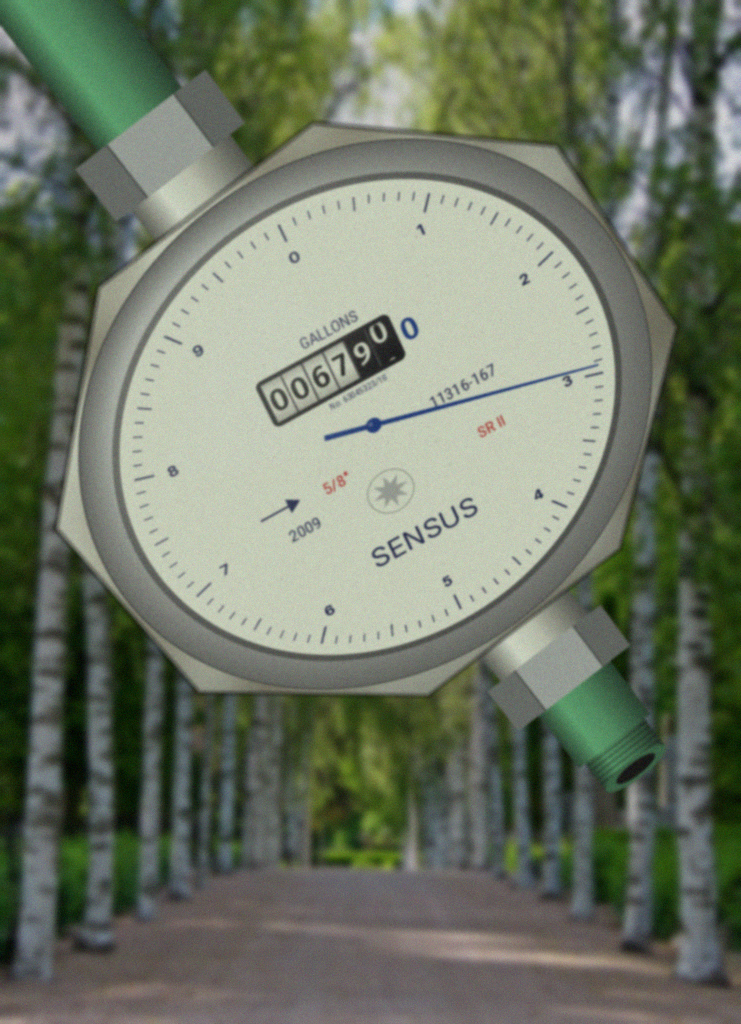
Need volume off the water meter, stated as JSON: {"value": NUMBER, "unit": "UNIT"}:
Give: {"value": 67902.9, "unit": "gal"}
